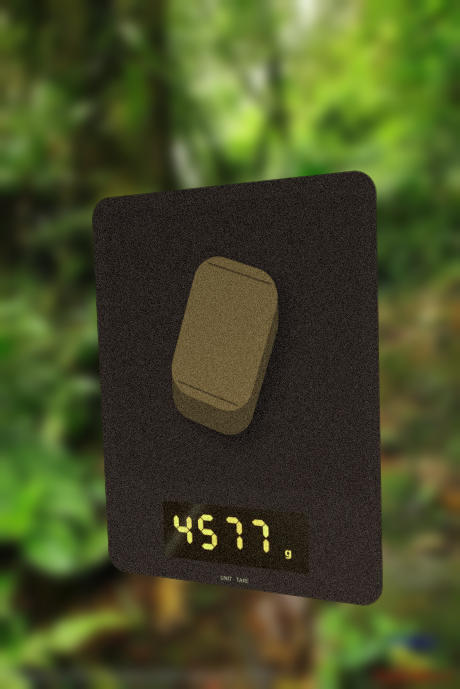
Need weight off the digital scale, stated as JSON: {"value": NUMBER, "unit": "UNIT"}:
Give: {"value": 4577, "unit": "g"}
